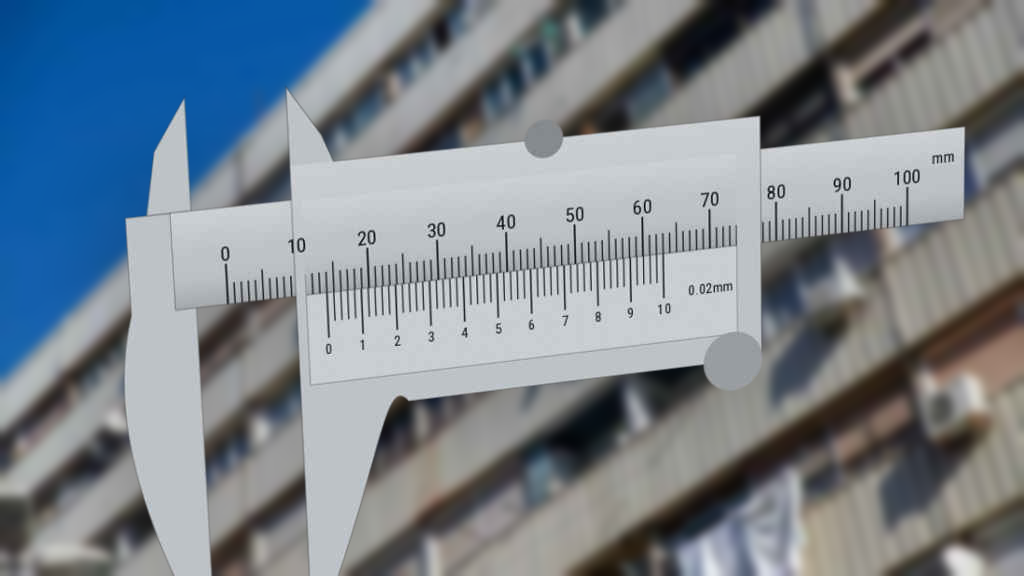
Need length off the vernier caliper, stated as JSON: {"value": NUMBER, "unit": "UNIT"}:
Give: {"value": 14.0, "unit": "mm"}
